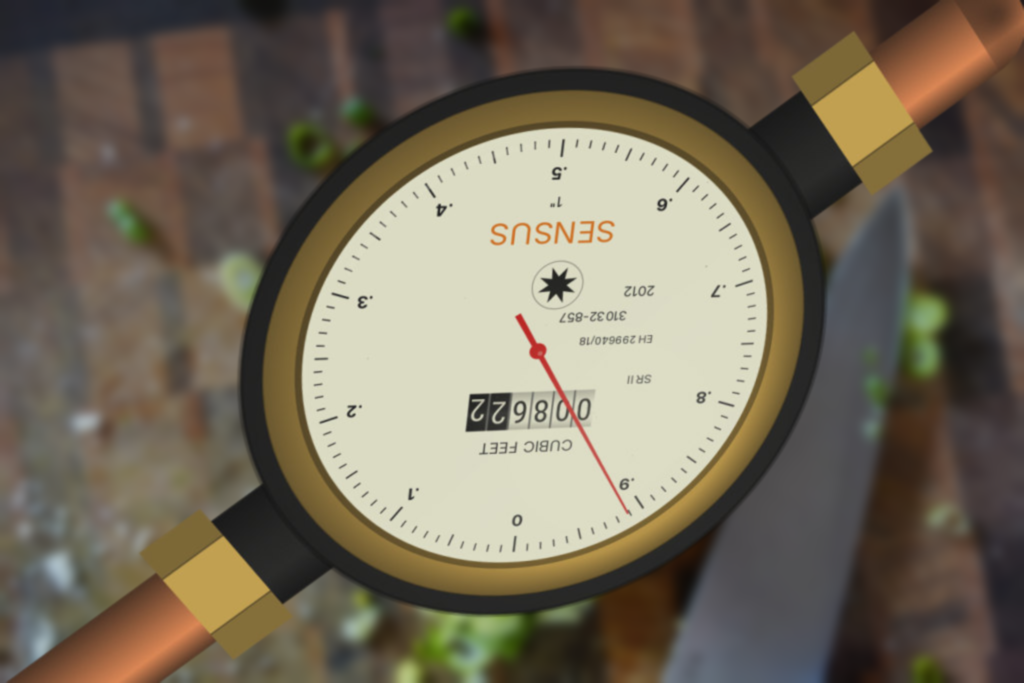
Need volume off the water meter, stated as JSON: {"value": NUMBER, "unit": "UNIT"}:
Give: {"value": 8621.91, "unit": "ft³"}
